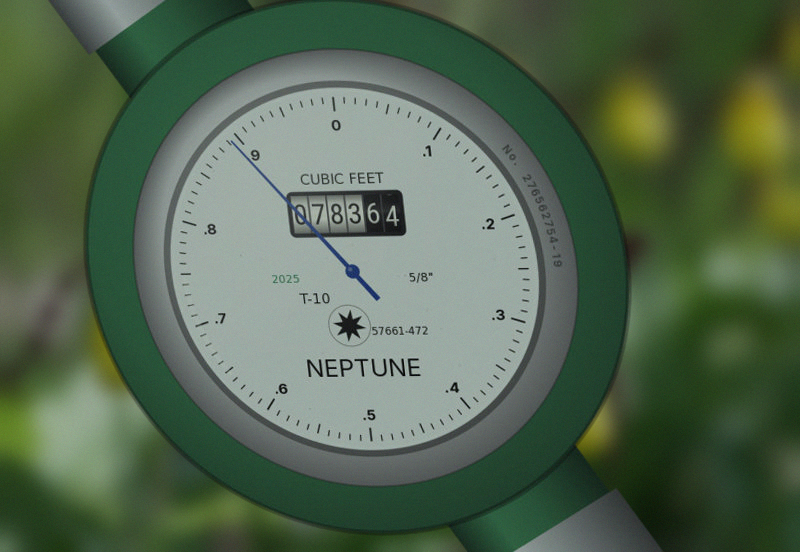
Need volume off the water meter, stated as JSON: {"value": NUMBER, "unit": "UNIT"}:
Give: {"value": 78363.89, "unit": "ft³"}
